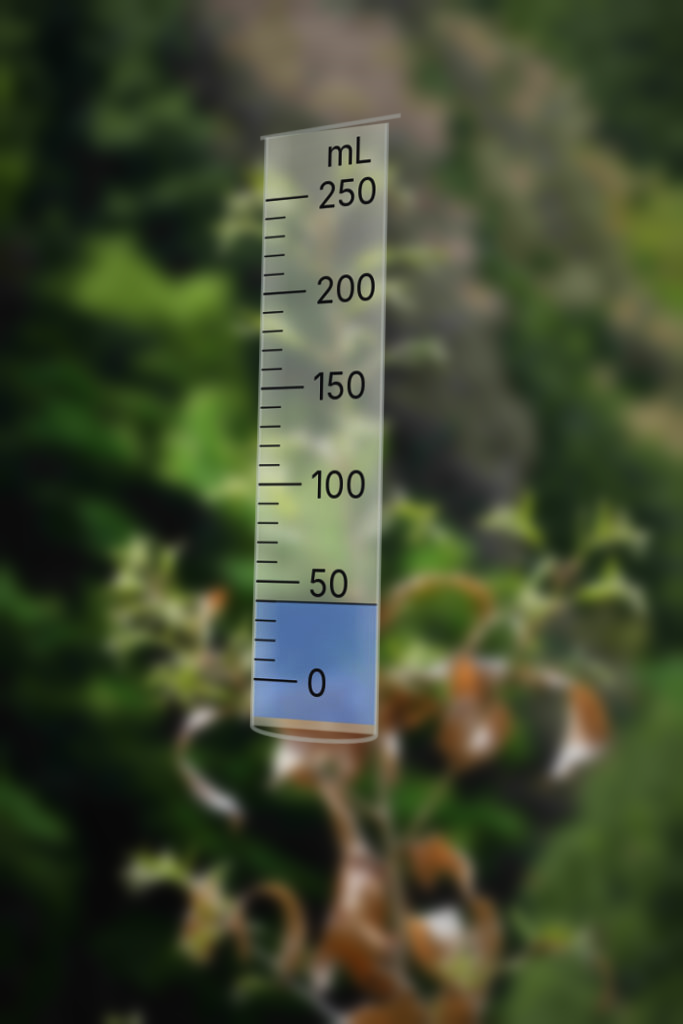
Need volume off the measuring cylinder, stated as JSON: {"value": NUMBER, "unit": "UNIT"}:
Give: {"value": 40, "unit": "mL"}
